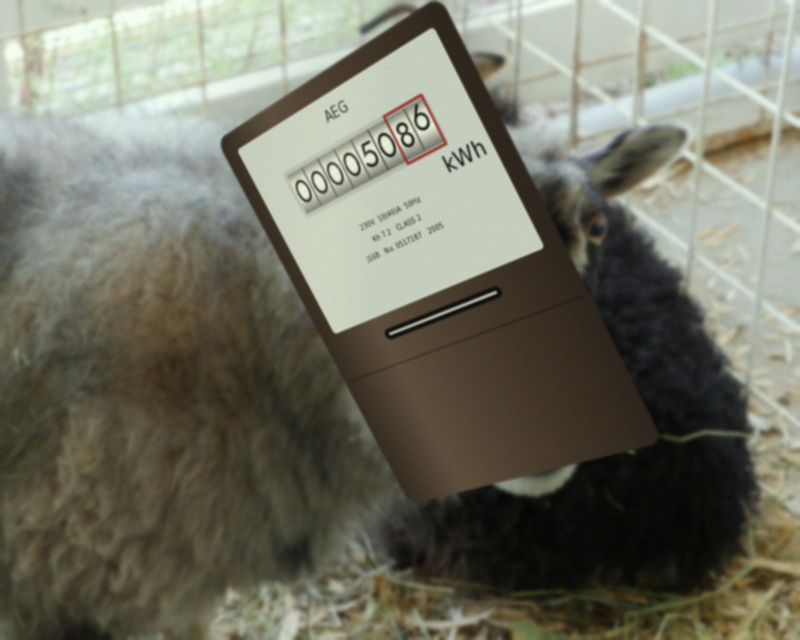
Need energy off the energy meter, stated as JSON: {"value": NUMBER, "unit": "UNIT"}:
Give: {"value": 50.86, "unit": "kWh"}
